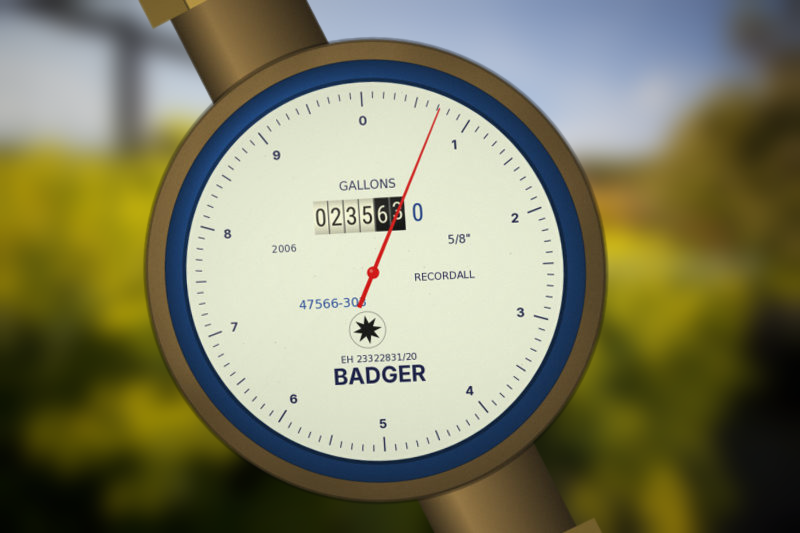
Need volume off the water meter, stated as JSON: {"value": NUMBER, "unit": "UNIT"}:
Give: {"value": 235630.7, "unit": "gal"}
